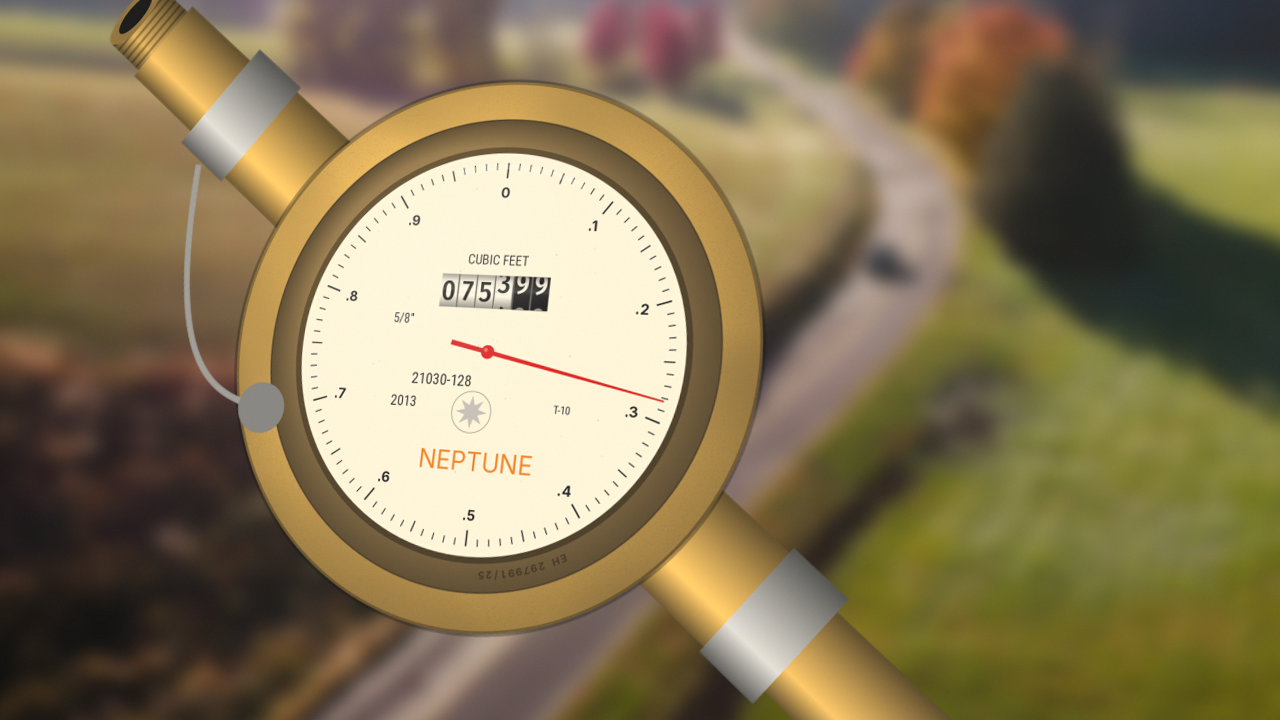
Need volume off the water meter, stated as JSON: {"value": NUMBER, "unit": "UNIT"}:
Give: {"value": 75399.28, "unit": "ft³"}
